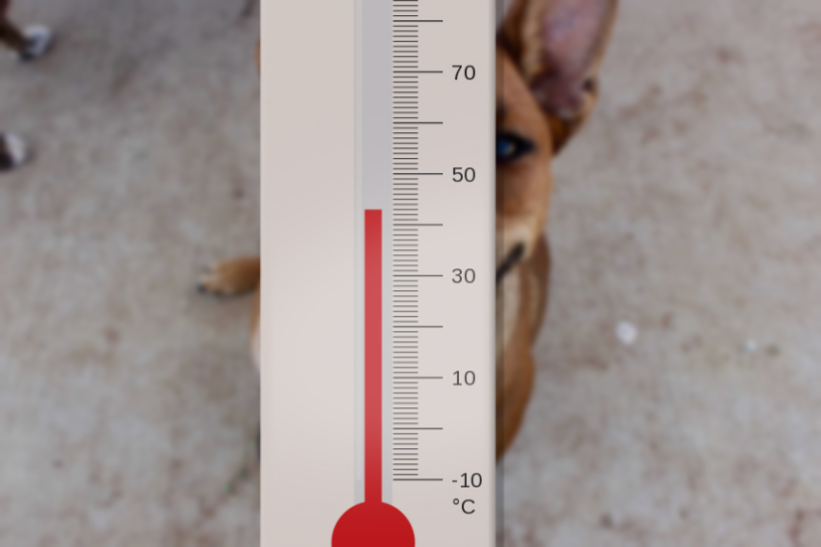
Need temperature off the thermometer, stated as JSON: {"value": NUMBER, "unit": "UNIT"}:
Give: {"value": 43, "unit": "°C"}
